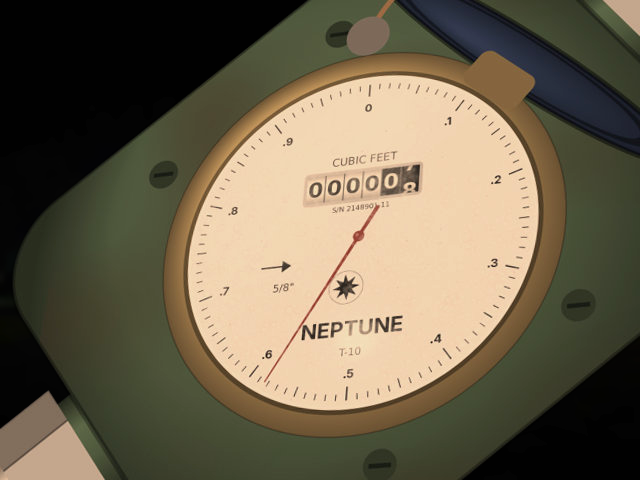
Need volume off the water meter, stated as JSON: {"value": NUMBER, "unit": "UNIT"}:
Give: {"value": 7.58, "unit": "ft³"}
